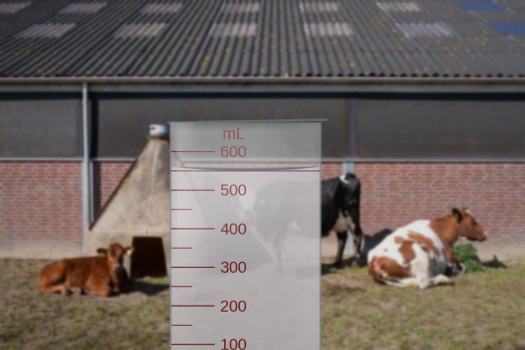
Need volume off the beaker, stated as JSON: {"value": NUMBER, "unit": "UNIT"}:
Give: {"value": 550, "unit": "mL"}
